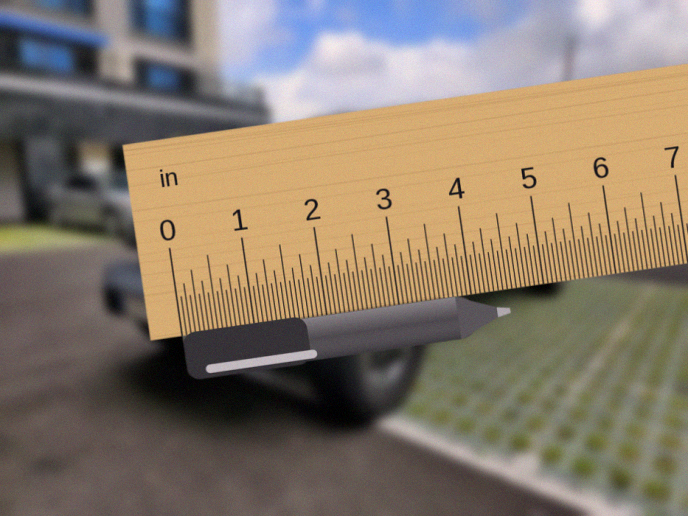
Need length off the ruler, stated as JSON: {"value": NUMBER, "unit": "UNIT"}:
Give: {"value": 4.5, "unit": "in"}
